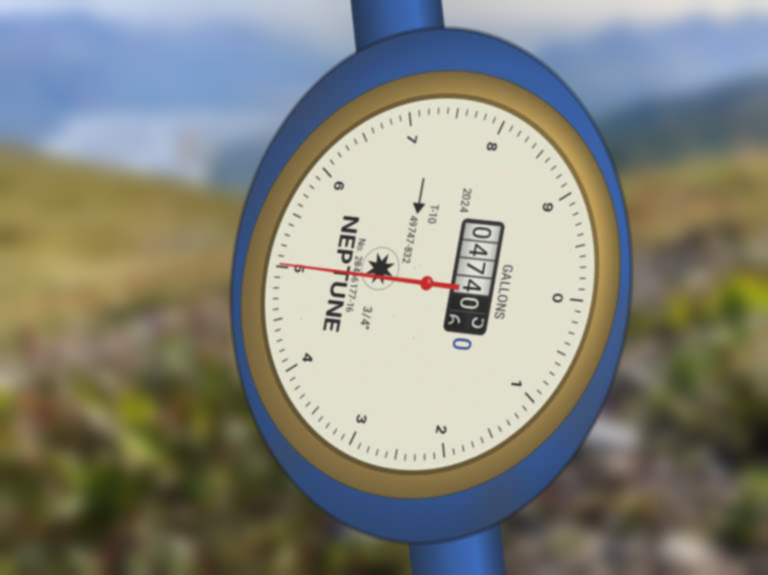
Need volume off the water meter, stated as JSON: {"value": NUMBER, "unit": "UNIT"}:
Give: {"value": 474055.0, "unit": "gal"}
